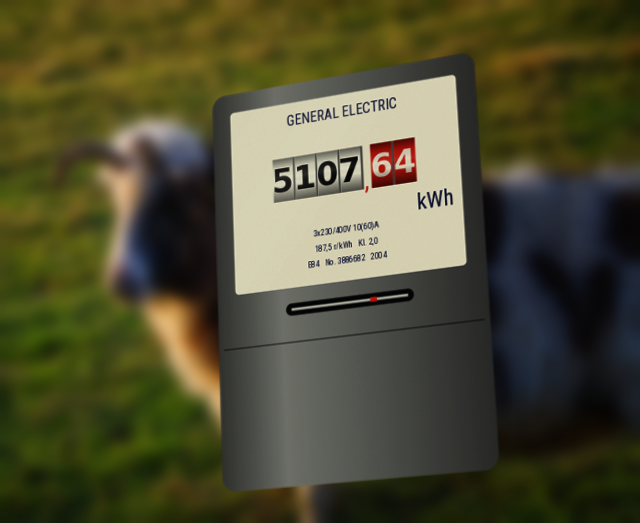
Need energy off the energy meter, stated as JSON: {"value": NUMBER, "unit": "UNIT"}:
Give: {"value": 5107.64, "unit": "kWh"}
